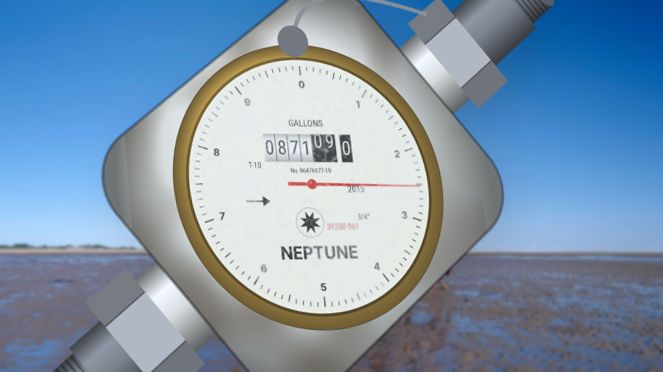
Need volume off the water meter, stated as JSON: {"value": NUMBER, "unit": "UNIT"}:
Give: {"value": 871092.5, "unit": "gal"}
